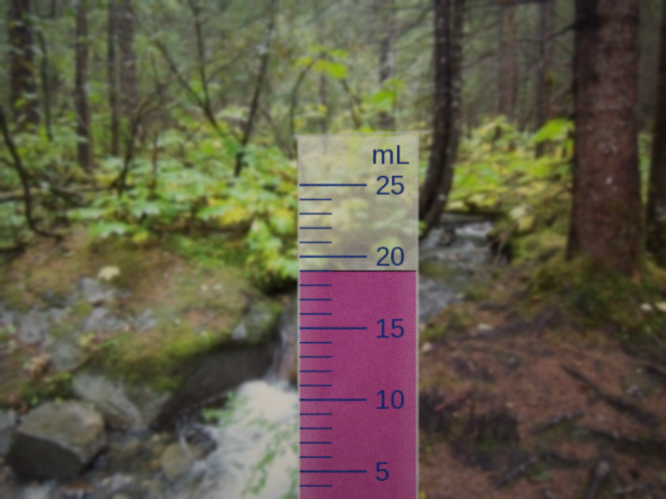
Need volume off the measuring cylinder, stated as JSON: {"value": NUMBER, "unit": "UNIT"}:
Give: {"value": 19, "unit": "mL"}
